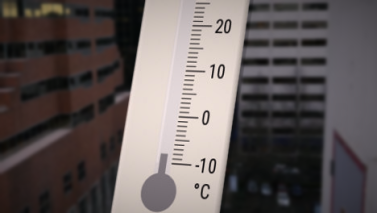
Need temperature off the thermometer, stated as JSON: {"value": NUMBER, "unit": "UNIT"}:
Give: {"value": -8, "unit": "°C"}
